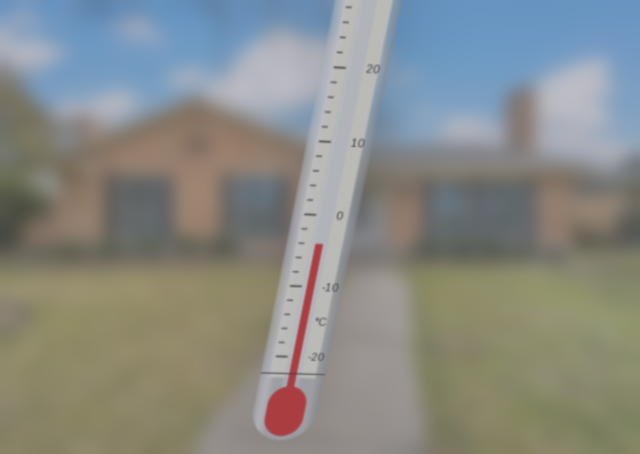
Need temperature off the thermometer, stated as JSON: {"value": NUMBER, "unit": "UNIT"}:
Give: {"value": -4, "unit": "°C"}
